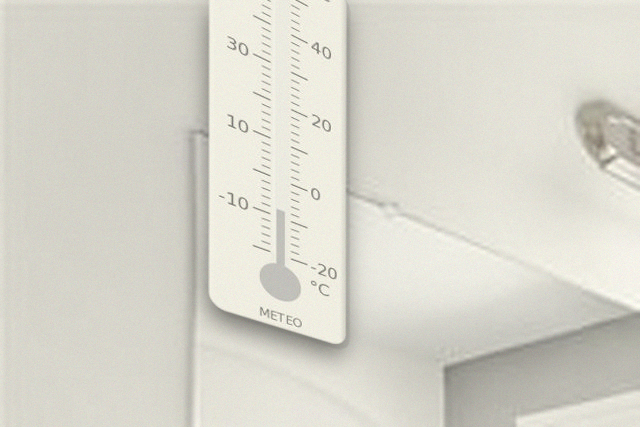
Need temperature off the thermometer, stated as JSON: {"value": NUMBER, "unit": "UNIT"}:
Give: {"value": -8, "unit": "°C"}
